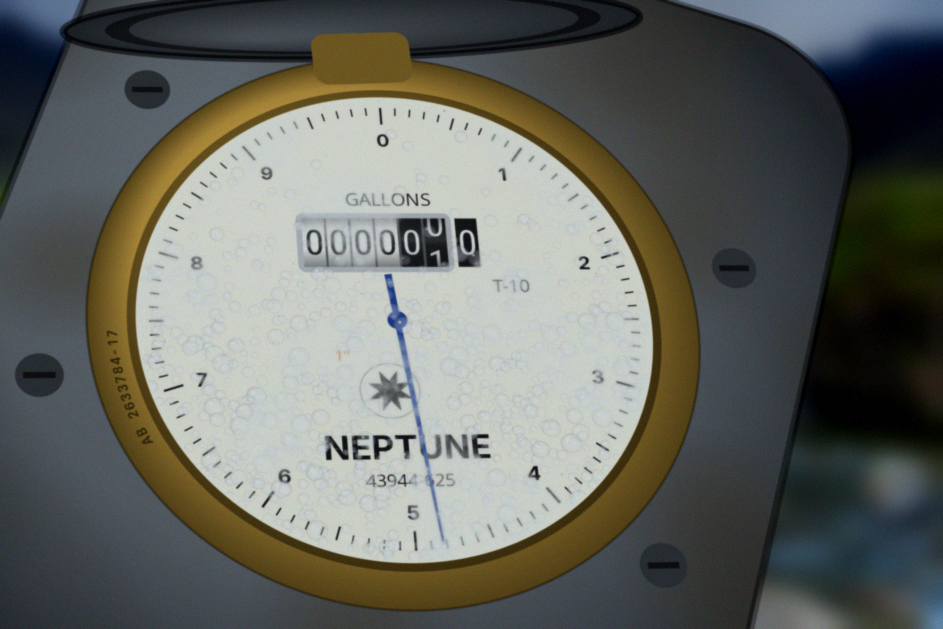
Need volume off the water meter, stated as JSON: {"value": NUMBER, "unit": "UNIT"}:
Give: {"value": 4.8, "unit": "gal"}
